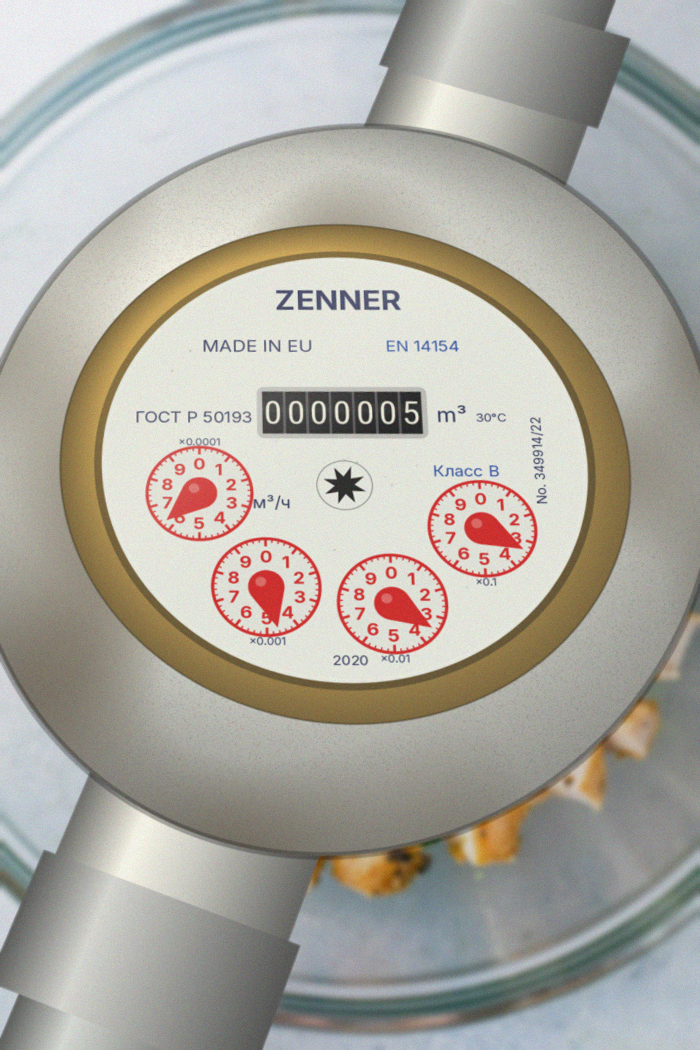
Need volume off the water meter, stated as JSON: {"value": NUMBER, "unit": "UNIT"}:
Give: {"value": 5.3346, "unit": "m³"}
